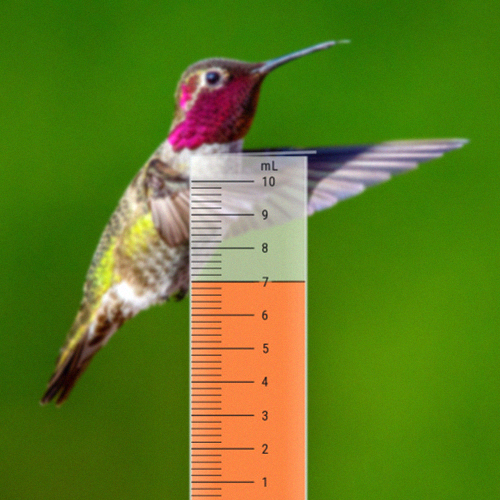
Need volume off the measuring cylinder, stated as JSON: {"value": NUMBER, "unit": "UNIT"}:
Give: {"value": 7, "unit": "mL"}
